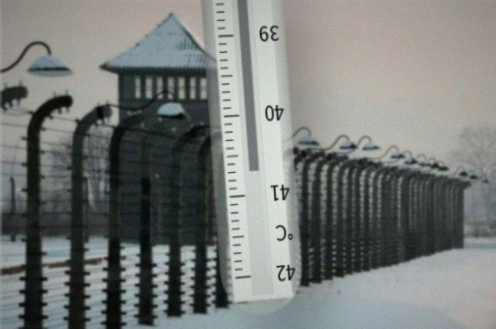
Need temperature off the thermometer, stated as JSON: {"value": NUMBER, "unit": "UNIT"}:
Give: {"value": 40.7, "unit": "°C"}
